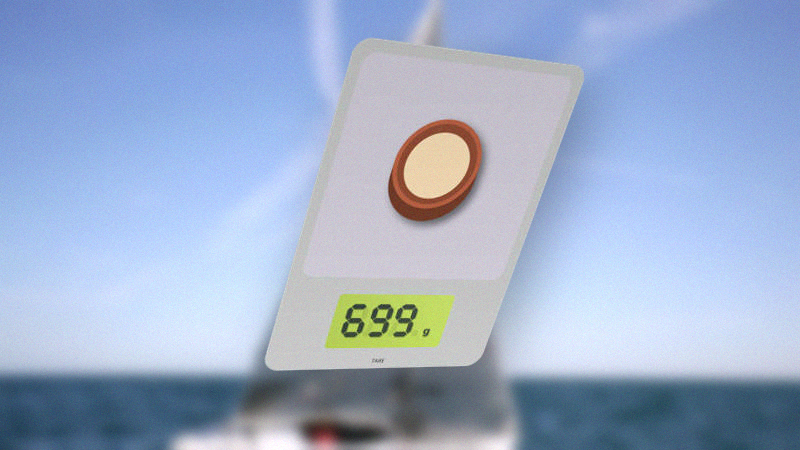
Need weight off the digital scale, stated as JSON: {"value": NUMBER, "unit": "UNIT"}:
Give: {"value": 699, "unit": "g"}
